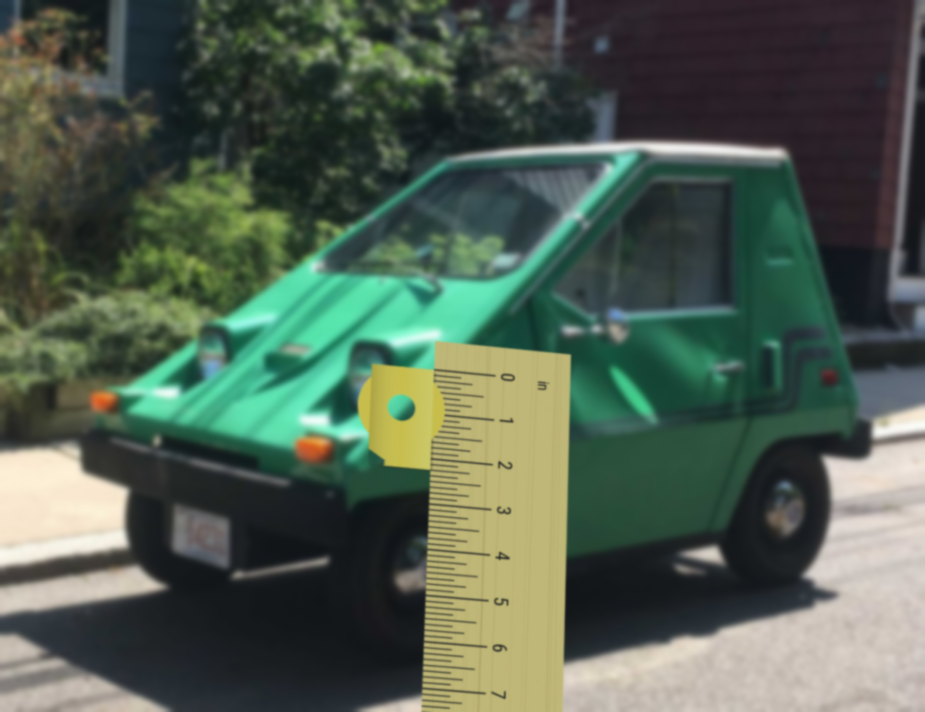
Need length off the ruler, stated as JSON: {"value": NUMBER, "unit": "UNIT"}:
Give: {"value": 2.25, "unit": "in"}
